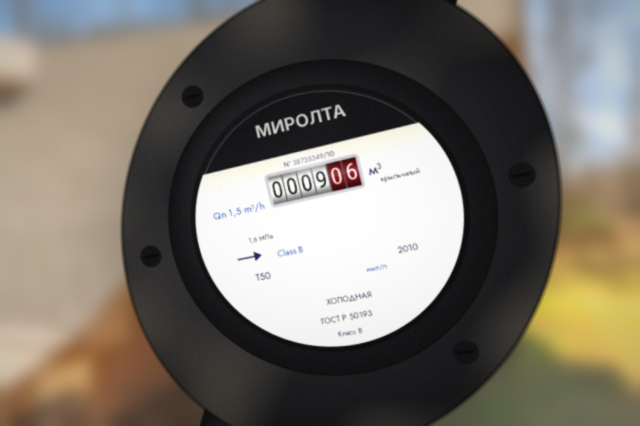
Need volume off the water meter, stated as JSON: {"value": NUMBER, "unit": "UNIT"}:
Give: {"value": 9.06, "unit": "m³"}
